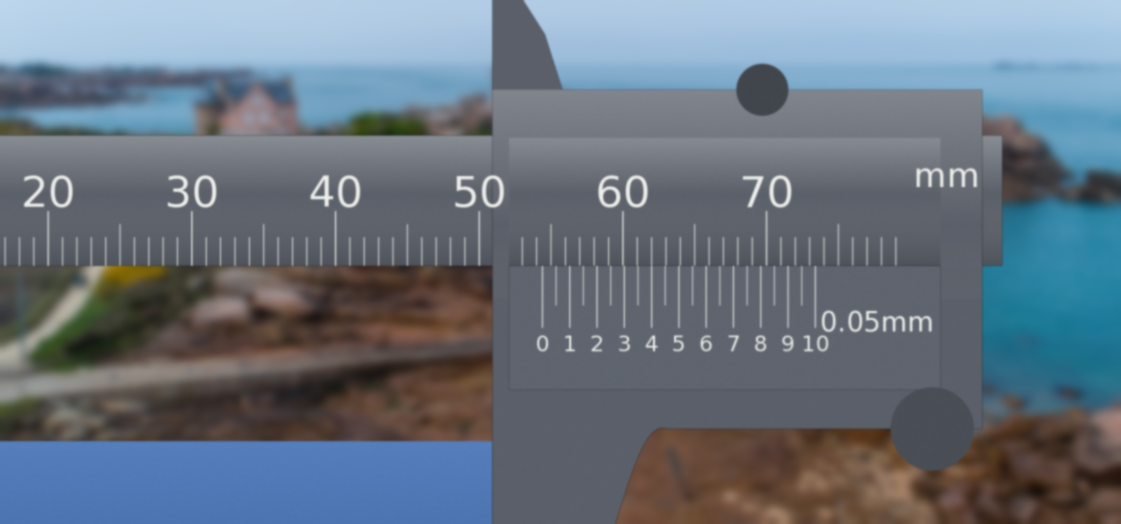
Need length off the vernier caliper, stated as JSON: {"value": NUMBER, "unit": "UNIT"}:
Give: {"value": 54.4, "unit": "mm"}
